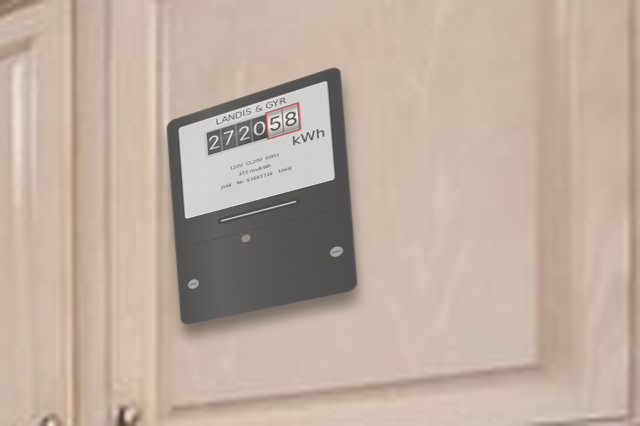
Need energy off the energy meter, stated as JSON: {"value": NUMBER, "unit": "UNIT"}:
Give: {"value": 2720.58, "unit": "kWh"}
